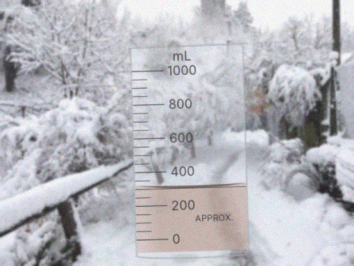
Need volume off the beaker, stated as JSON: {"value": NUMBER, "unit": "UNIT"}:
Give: {"value": 300, "unit": "mL"}
